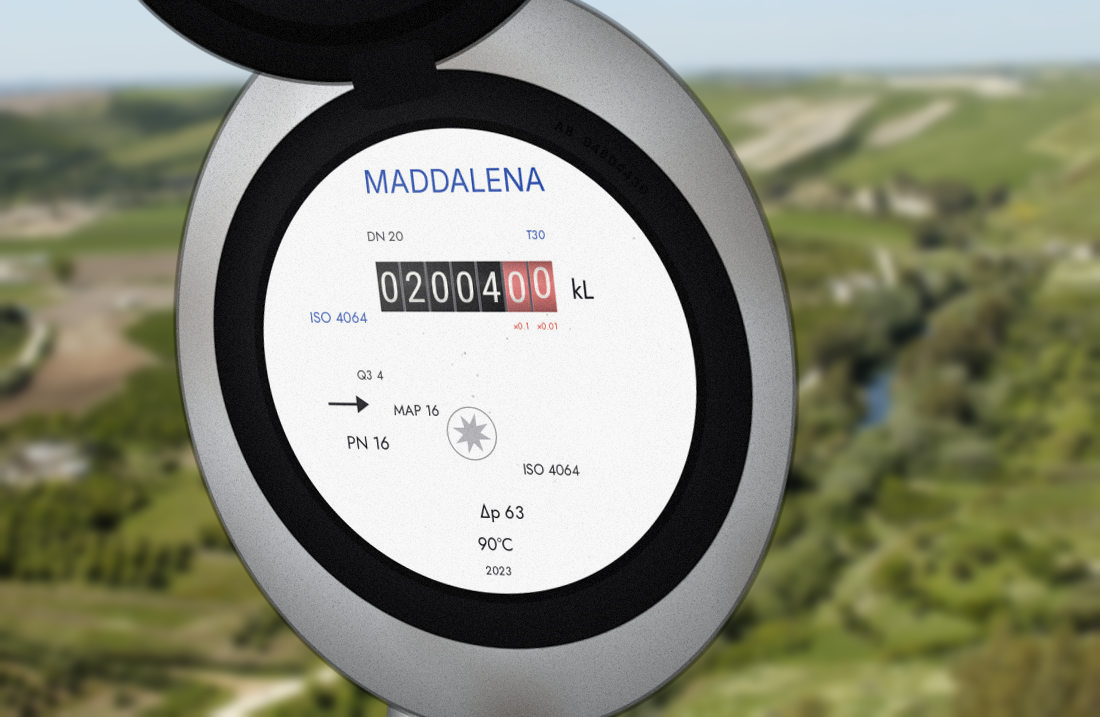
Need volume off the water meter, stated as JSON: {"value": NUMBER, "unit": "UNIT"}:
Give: {"value": 2004.00, "unit": "kL"}
